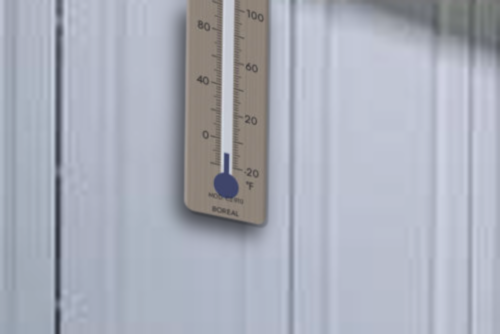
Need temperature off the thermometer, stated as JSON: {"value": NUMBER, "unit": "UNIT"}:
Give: {"value": -10, "unit": "°F"}
